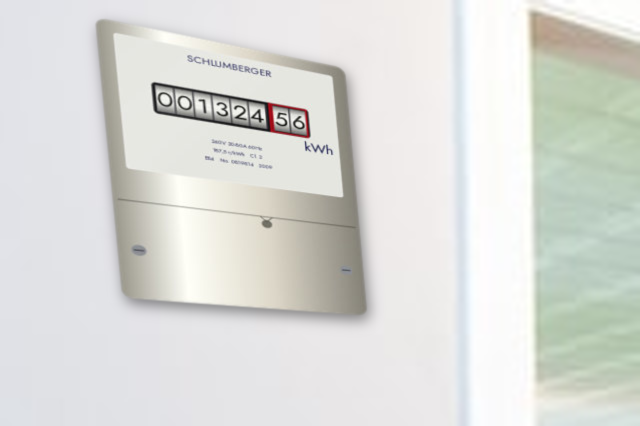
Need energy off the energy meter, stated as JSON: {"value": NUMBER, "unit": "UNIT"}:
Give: {"value": 1324.56, "unit": "kWh"}
